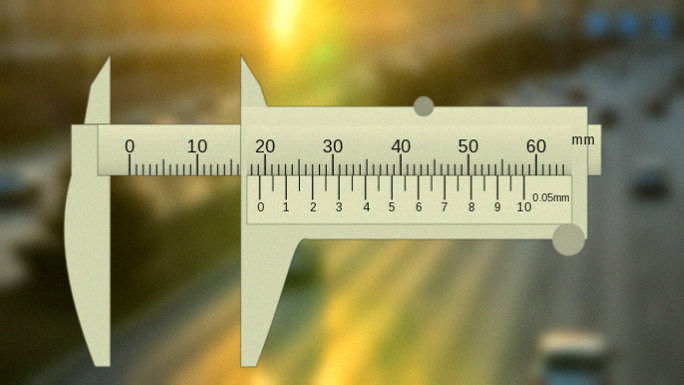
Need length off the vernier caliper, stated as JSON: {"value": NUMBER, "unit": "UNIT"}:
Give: {"value": 19.2, "unit": "mm"}
